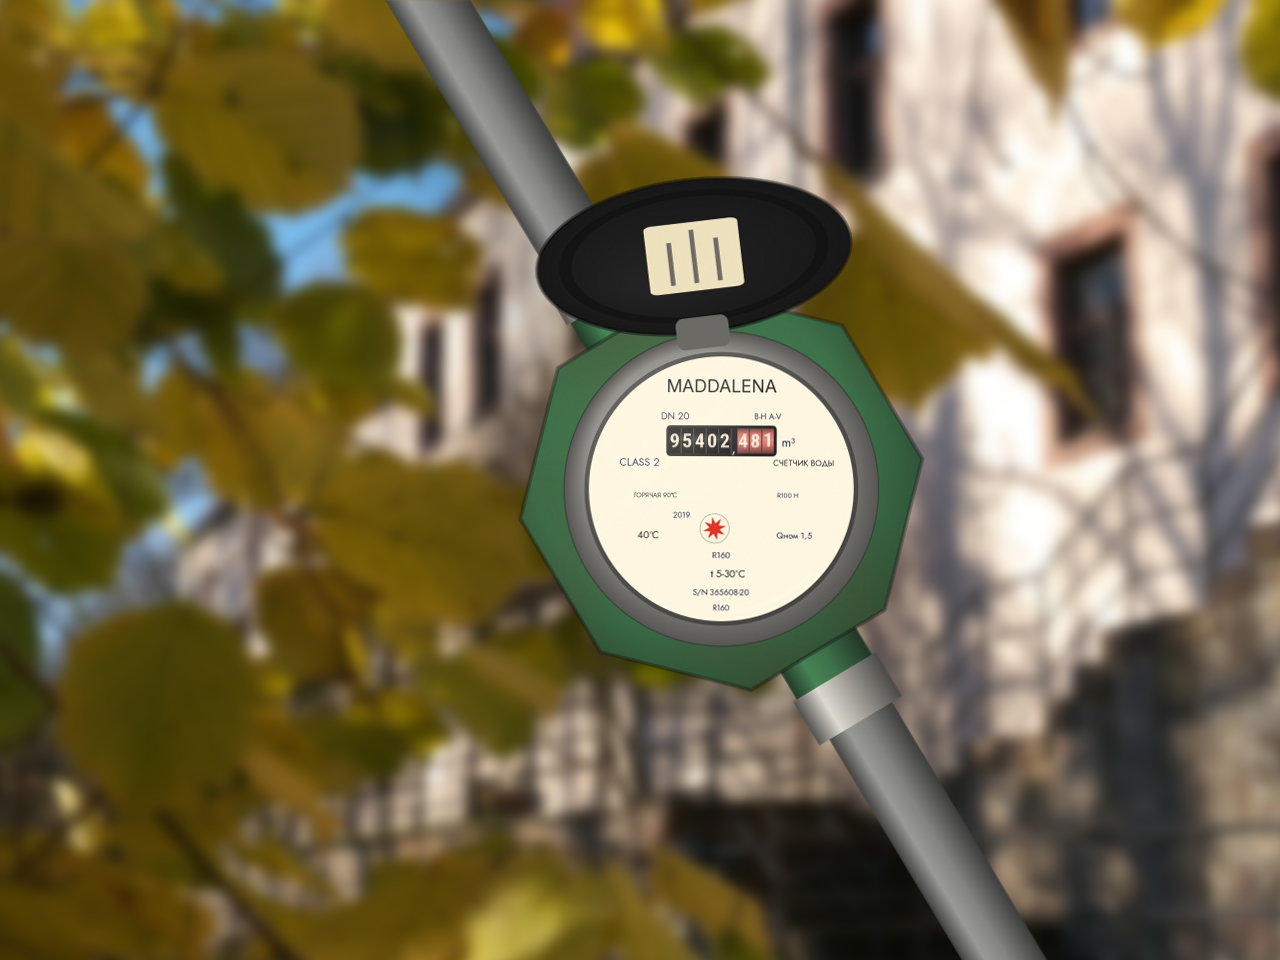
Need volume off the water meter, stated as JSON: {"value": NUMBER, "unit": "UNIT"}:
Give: {"value": 95402.481, "unit": "m³"}
